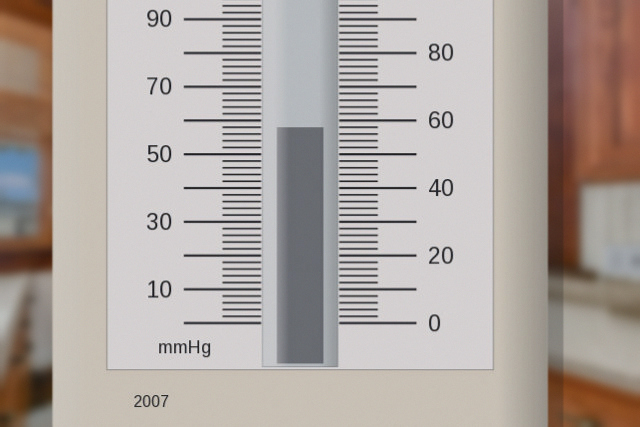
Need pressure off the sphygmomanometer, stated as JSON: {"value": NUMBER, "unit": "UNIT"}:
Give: {"value": 58, "unit": "mmHg"}
